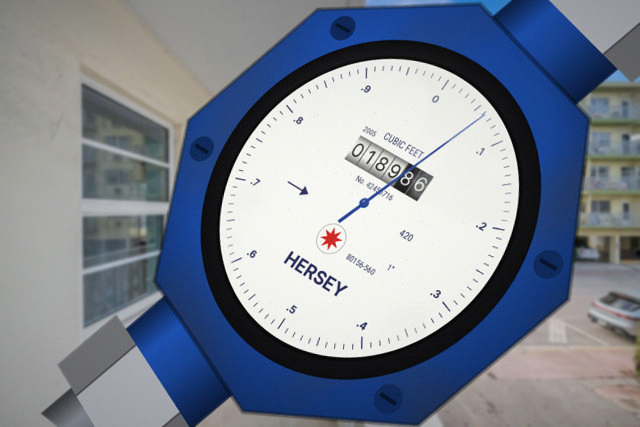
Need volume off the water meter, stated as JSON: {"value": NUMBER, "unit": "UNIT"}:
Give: {"value": 18986.06, "unit": "ft³"}
